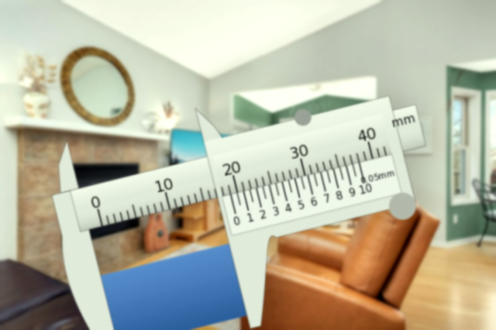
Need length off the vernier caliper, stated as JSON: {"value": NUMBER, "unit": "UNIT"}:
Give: {"value": 19.0, "unit": "mm"}
